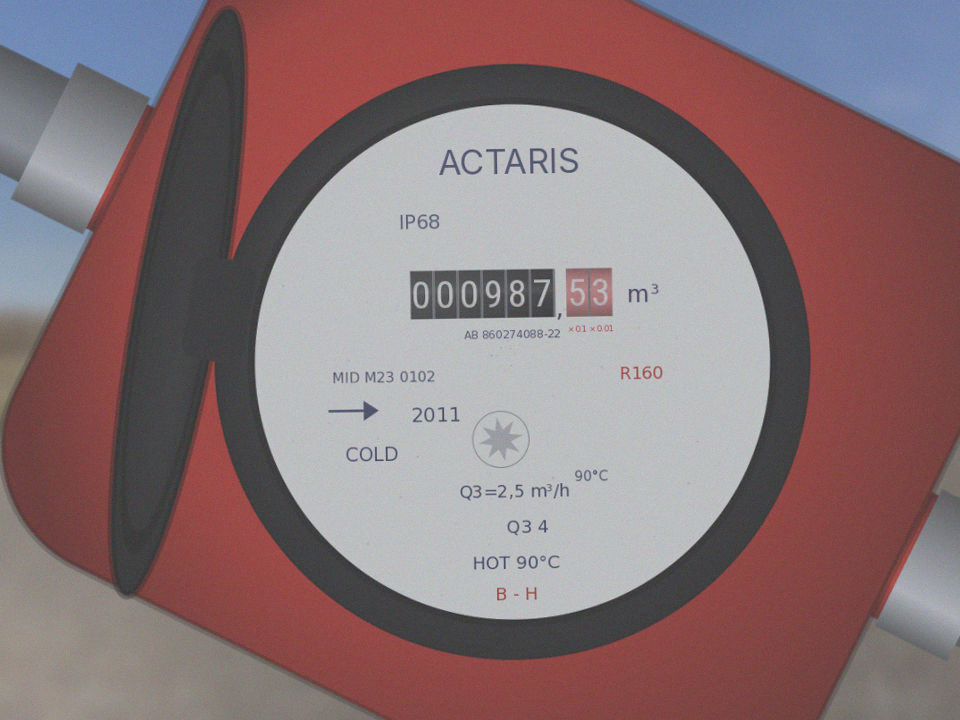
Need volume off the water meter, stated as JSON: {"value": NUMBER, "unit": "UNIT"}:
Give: {"value": 987.53, "unit": "m³"}
